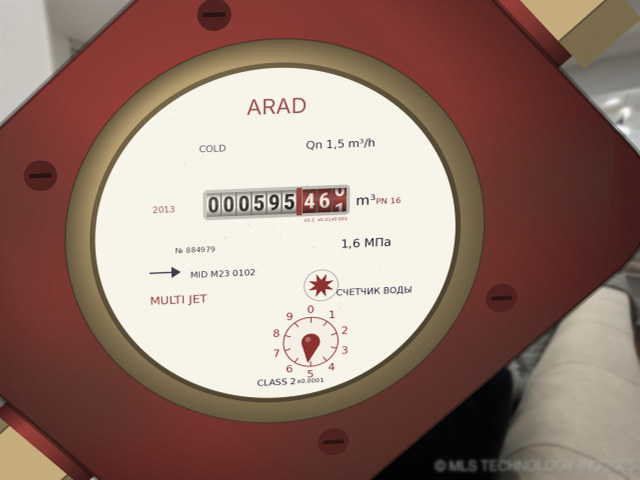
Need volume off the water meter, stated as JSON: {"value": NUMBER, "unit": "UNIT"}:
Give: {"value": 595.4605, "unit": "m³"}
